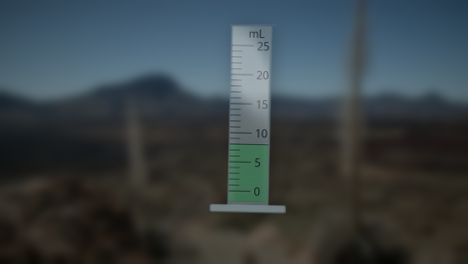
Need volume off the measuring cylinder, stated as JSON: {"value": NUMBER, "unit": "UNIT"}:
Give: {"value": 8, "unit": "mL"}
